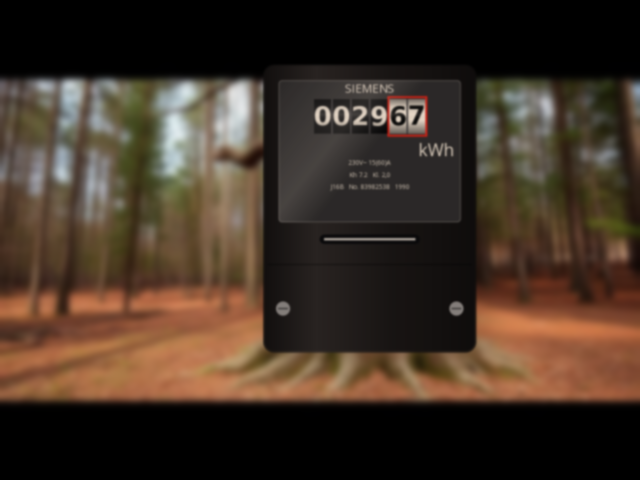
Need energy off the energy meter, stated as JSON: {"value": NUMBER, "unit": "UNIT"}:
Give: {"value": 29.67, "unit": "kWh"}
